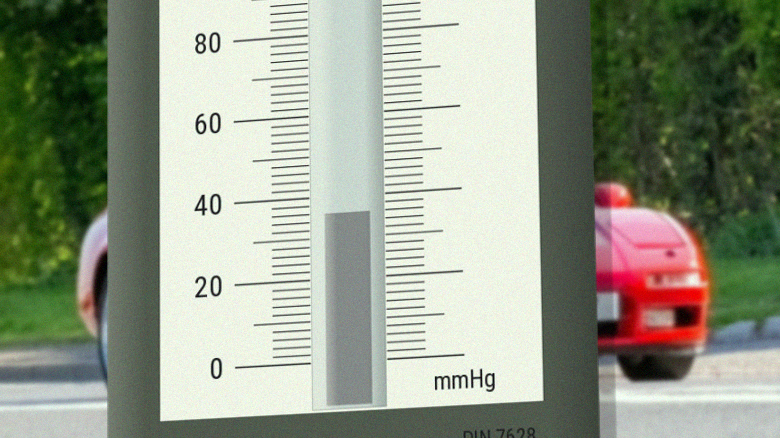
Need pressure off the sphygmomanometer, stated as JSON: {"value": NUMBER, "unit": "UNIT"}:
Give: {"value": 36, "unit": "mmHg"}
